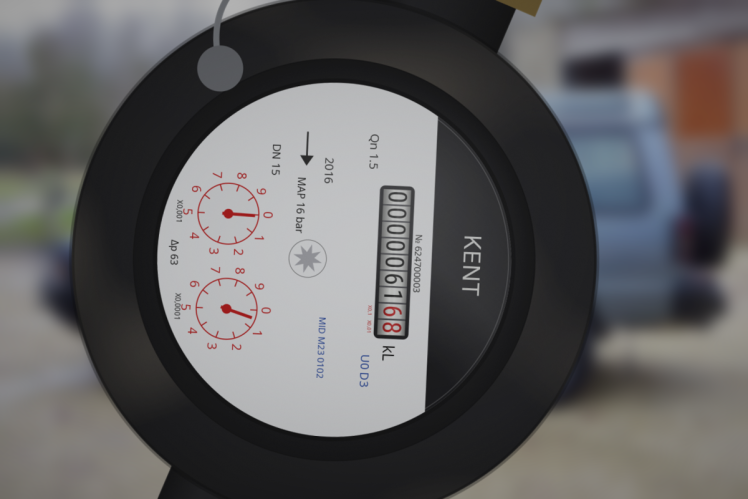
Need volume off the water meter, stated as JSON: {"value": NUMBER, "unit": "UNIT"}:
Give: {"value": 61.6800, "unit": "kL"}
